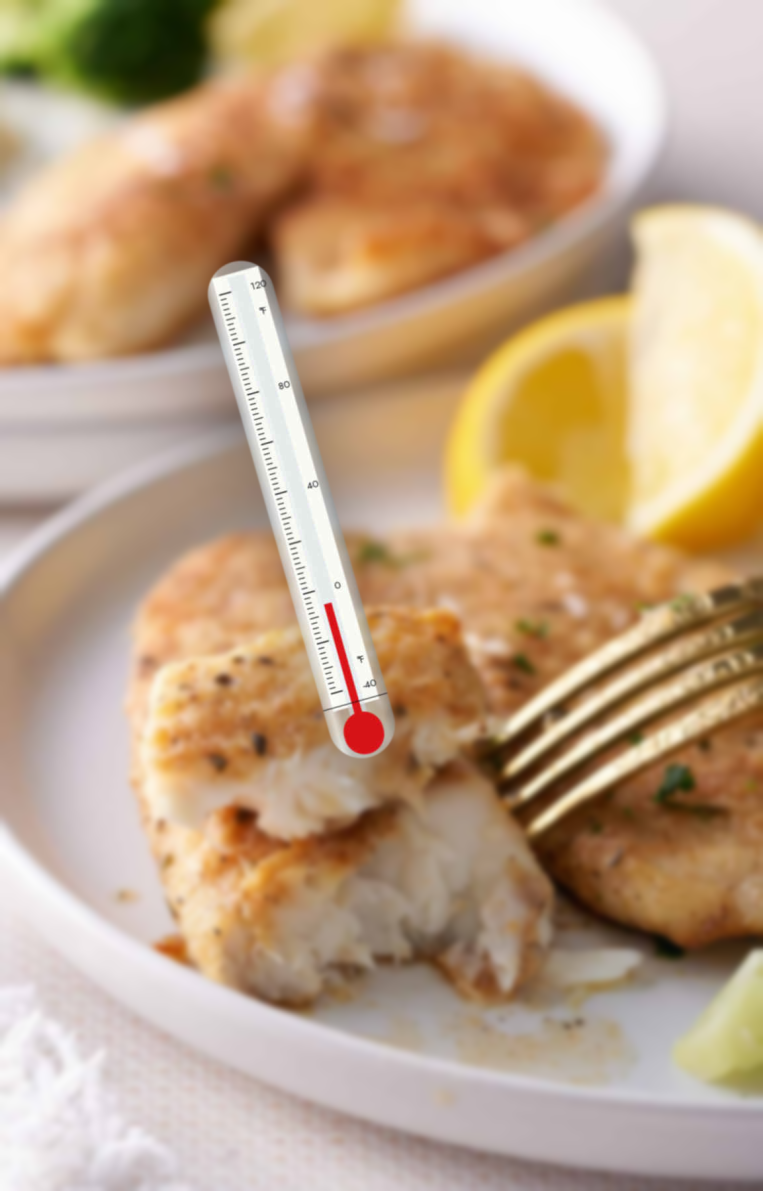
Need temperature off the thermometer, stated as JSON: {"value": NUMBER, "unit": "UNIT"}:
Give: {"value": -6, "unit": "°F"}
